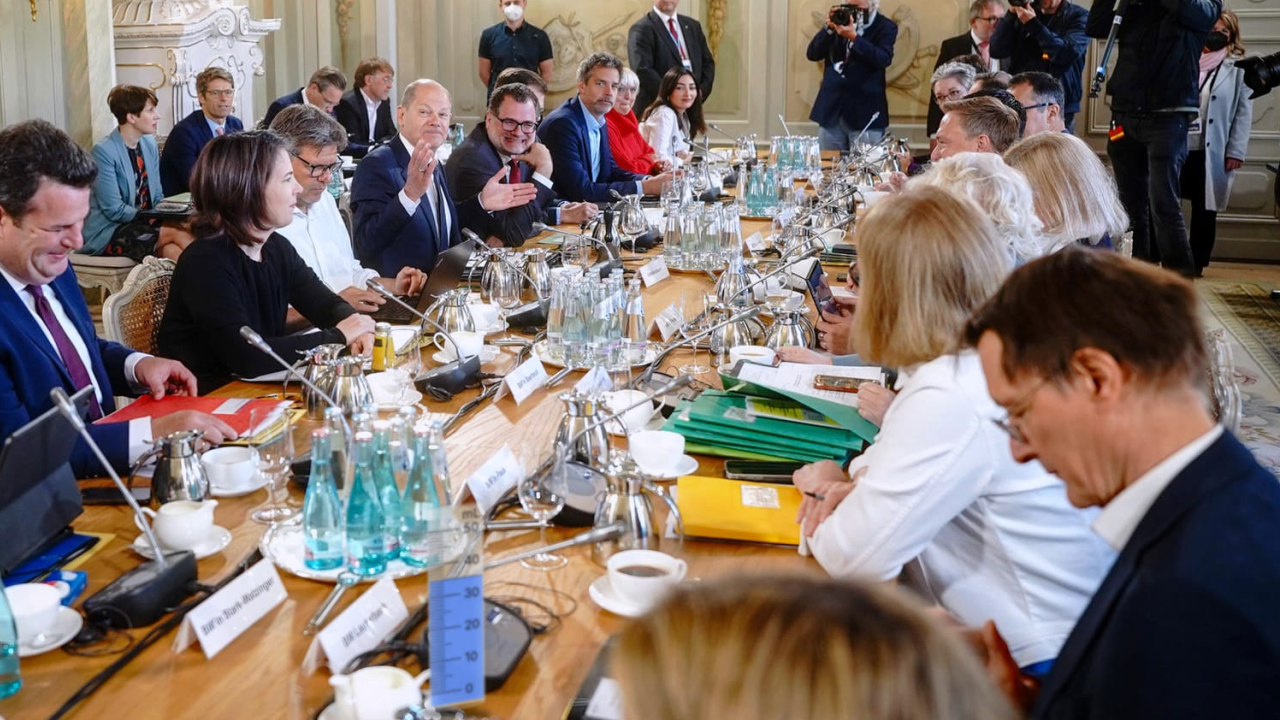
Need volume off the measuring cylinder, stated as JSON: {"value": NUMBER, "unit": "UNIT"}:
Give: {"value": 35, "unit": "mL"}
